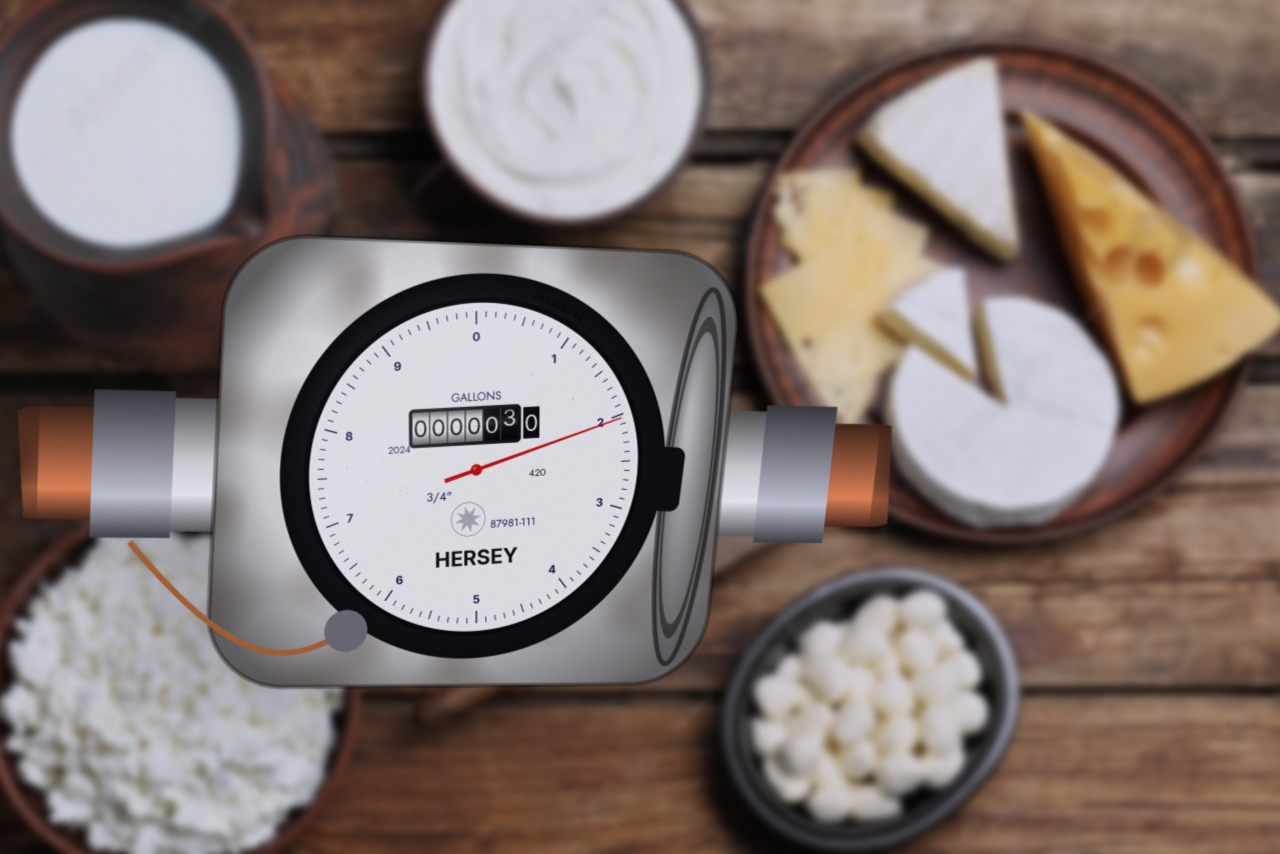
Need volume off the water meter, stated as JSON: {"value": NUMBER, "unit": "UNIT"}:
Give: {"value": 32.0, "unit": "gal"}
